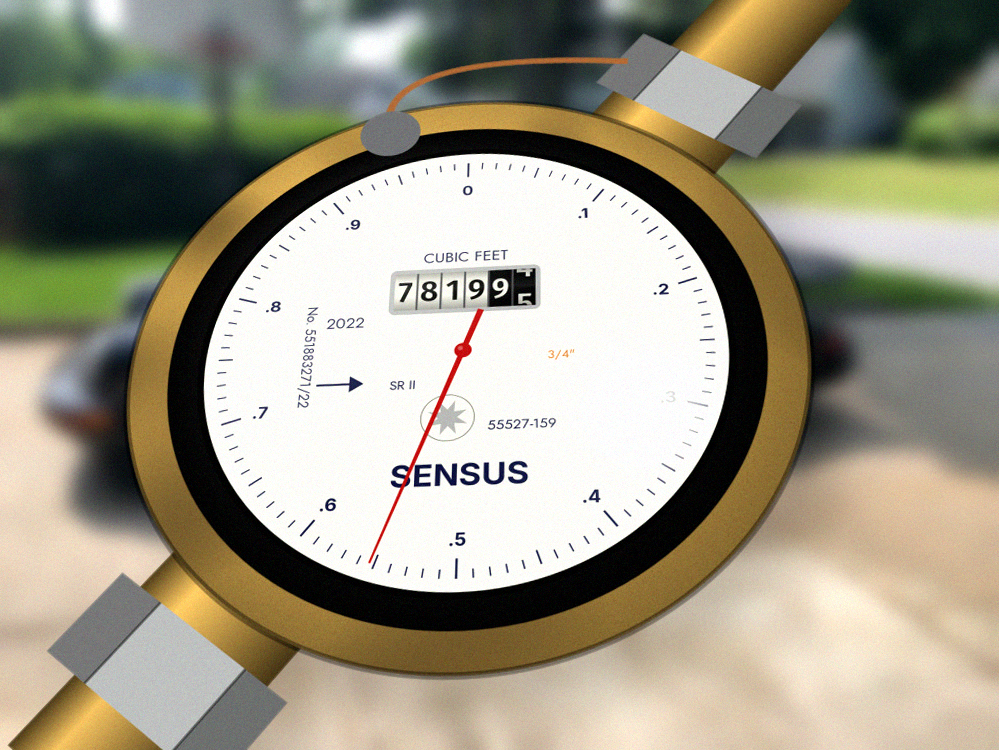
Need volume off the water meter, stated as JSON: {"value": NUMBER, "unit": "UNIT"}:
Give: {"value": 781994.55, "unit": "ft³"}
